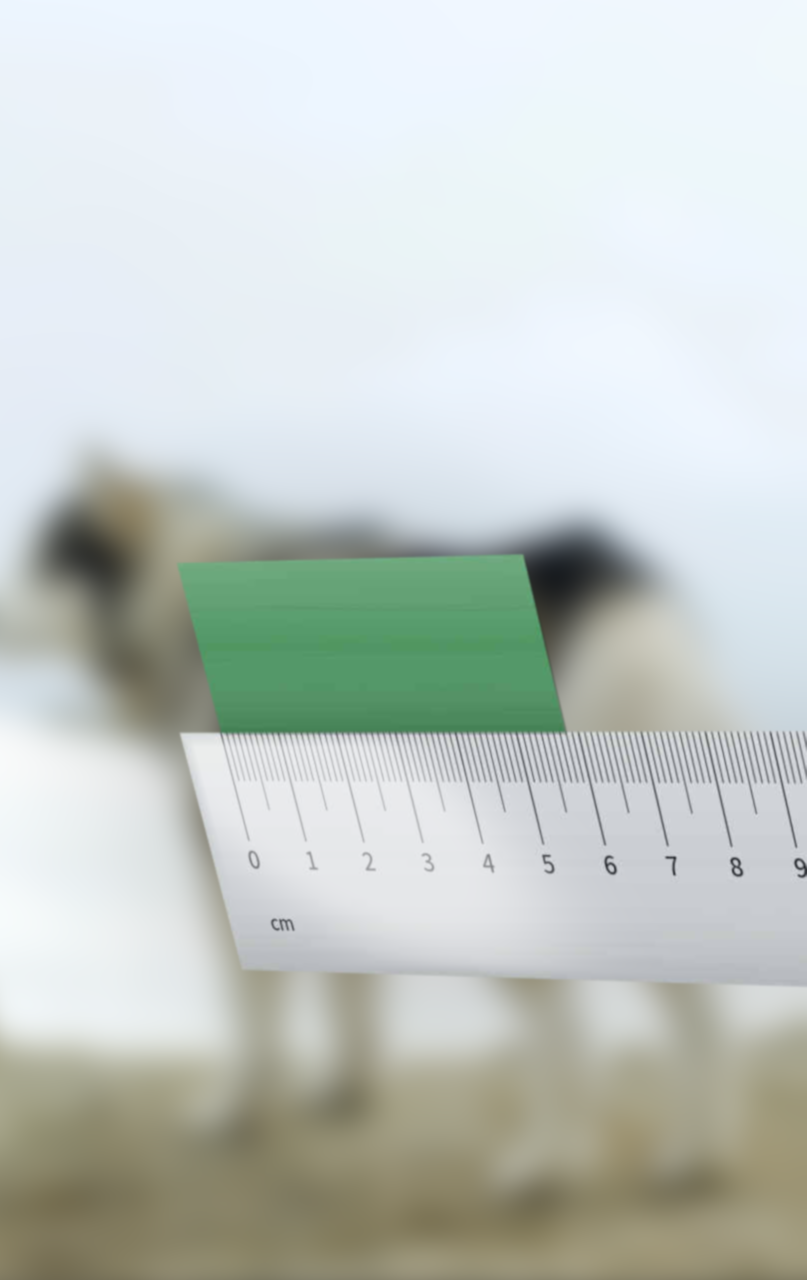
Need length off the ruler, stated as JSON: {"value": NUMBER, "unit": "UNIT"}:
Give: {"value": 5.8, "unit": "cm"}
